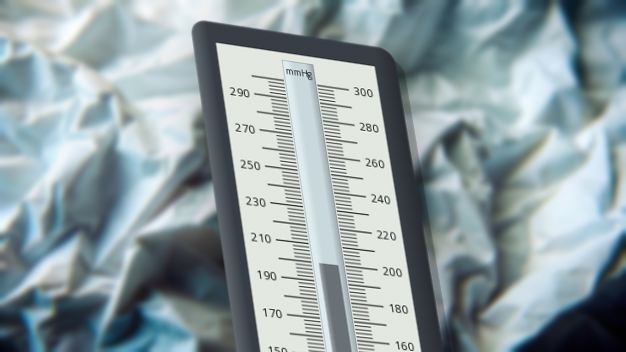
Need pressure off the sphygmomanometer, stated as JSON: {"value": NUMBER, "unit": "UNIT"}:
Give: {"value": 200, "unit": "mmHg"}
